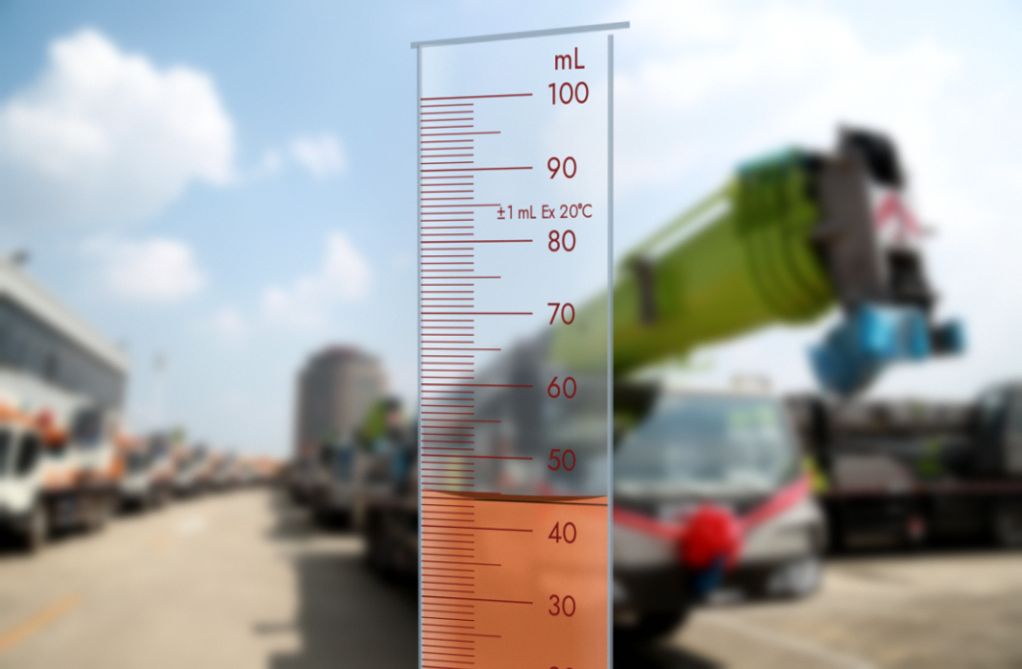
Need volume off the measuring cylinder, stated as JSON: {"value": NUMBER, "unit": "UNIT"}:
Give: {"value": 44, "unit": "mL"}
